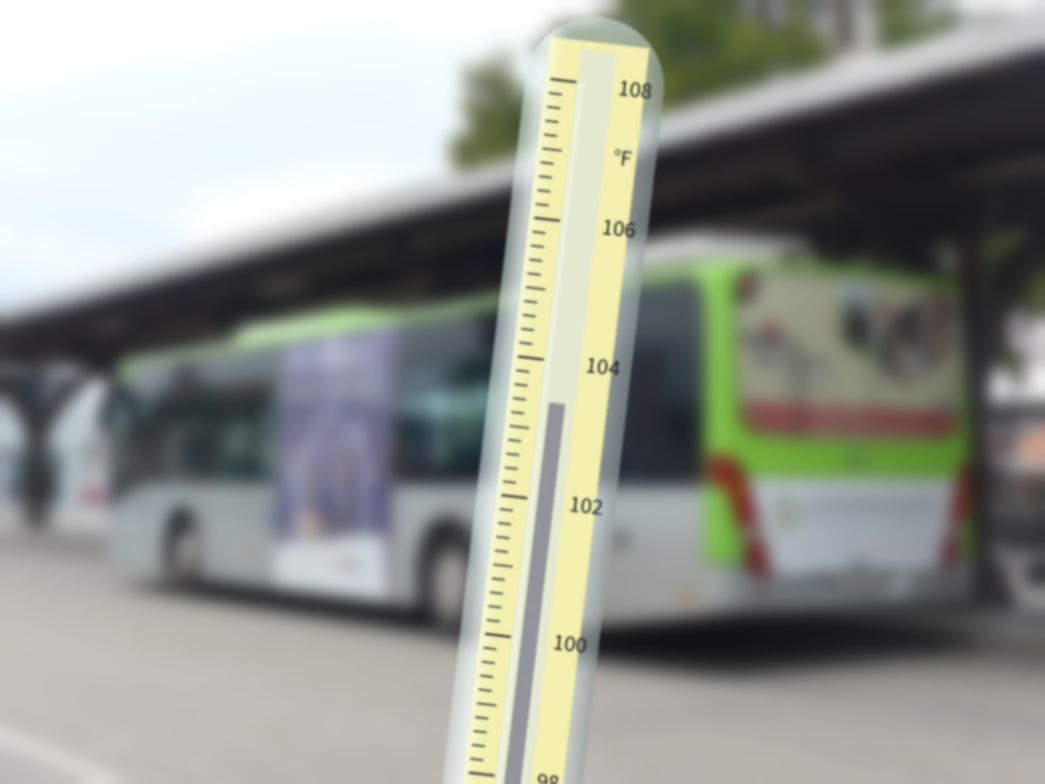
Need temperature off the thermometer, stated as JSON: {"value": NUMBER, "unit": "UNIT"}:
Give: {"value": 103.4, "unit": "°F"}
